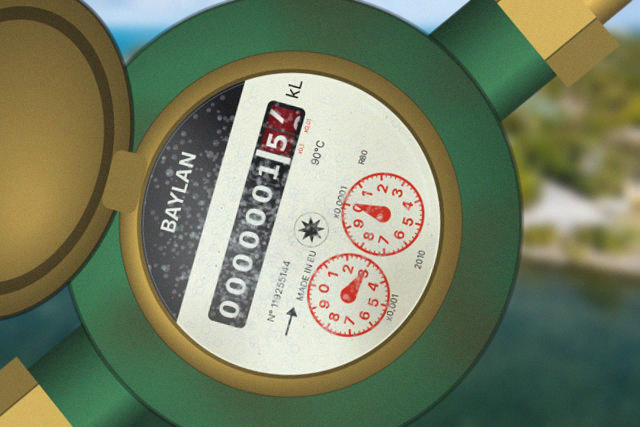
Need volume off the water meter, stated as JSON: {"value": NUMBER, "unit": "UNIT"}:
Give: {"value": 1.5730, "unit": "kL"}
